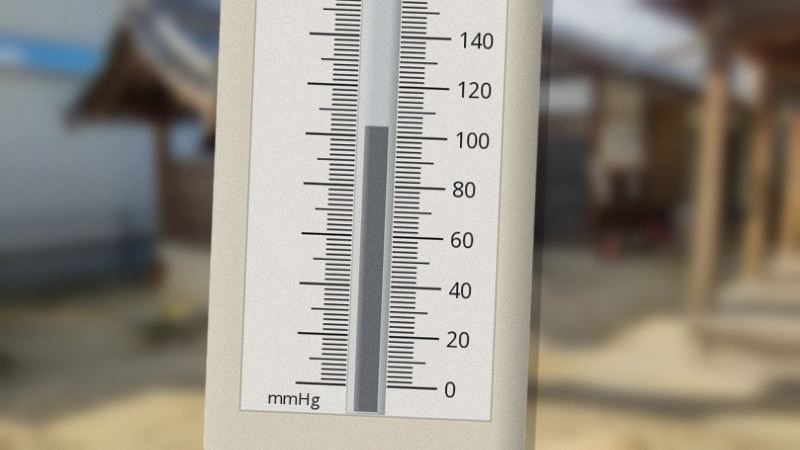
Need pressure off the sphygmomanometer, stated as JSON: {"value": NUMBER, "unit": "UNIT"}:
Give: {"value": 104, "unit": "mmHg"}
